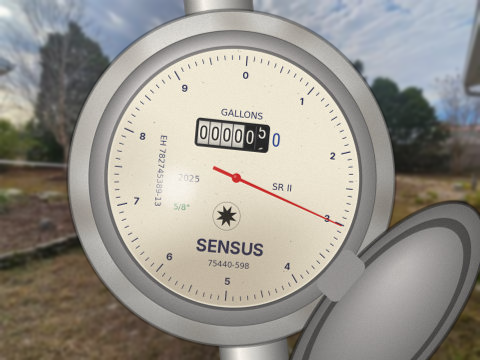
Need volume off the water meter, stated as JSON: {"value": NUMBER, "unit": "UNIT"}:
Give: {"value": 53.0, "unit": "gal"}
